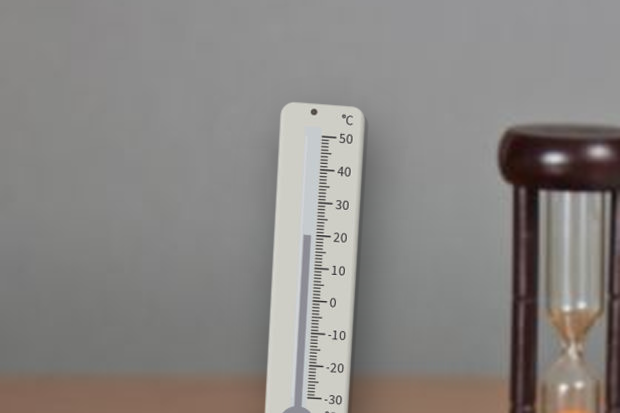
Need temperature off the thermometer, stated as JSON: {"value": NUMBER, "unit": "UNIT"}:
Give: {"value": 20, "unit": "°C"}
